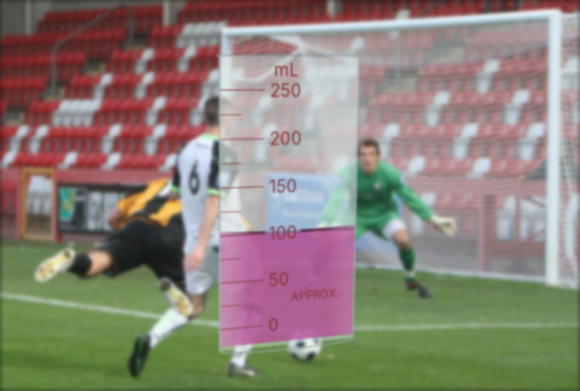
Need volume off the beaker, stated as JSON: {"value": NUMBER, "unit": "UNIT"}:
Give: {"value": 100, "unit": "mL"}
